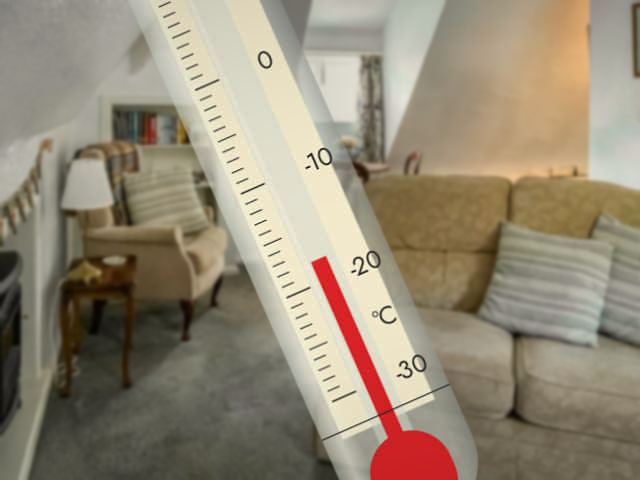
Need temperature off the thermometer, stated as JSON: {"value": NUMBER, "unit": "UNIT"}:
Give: {"value": -18, "unit": "°C"}
